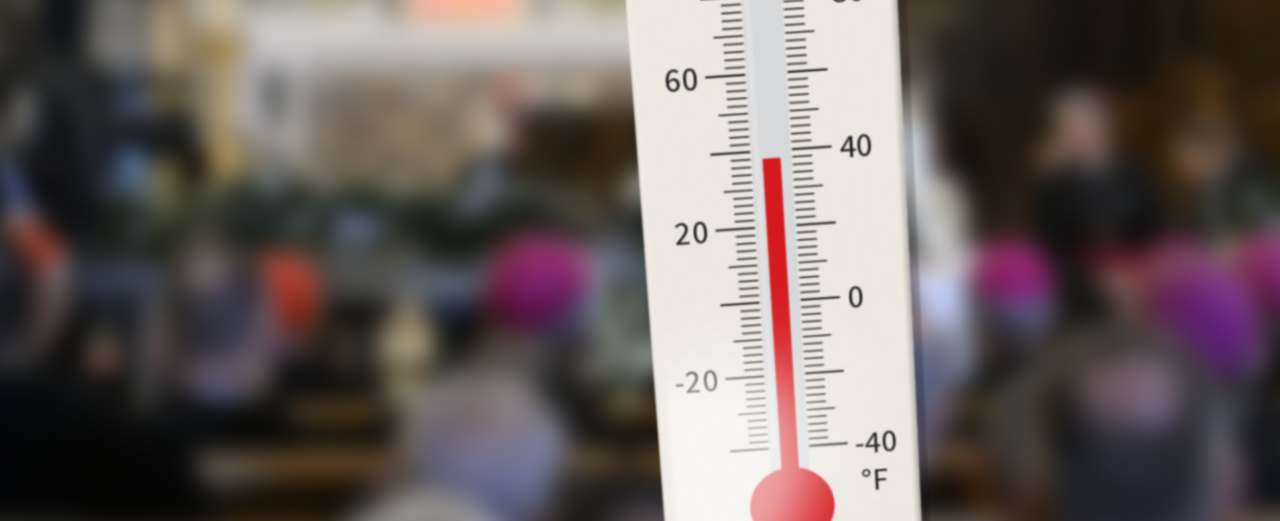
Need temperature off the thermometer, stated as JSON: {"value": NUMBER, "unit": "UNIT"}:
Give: {"value": 38, "unit": "°F"}
